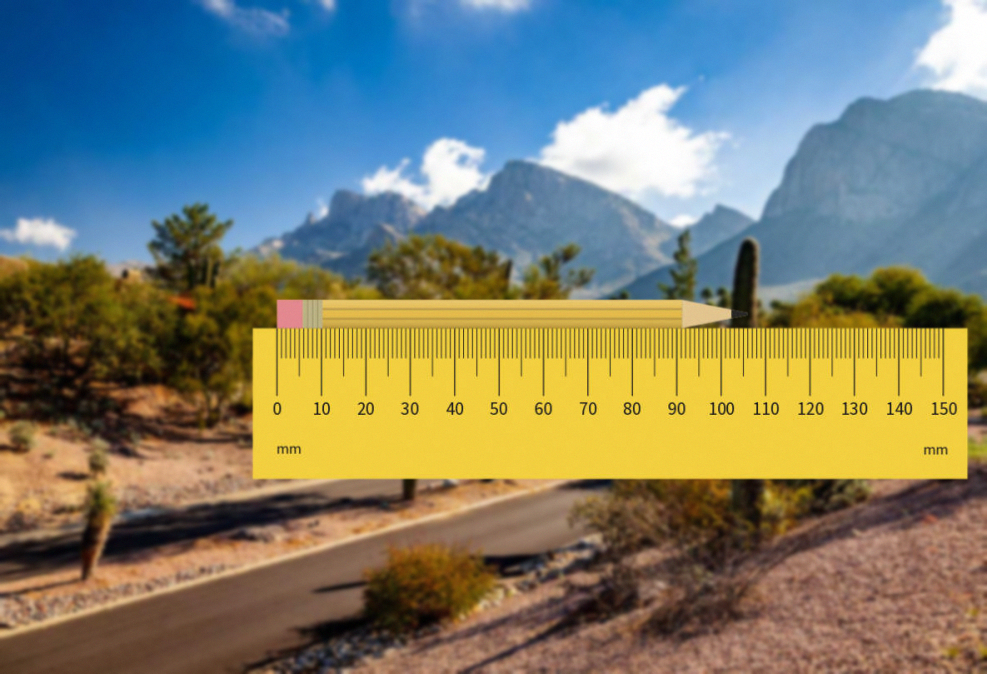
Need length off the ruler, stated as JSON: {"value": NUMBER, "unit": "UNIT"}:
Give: {"value": 106, "unit": "mm"}
